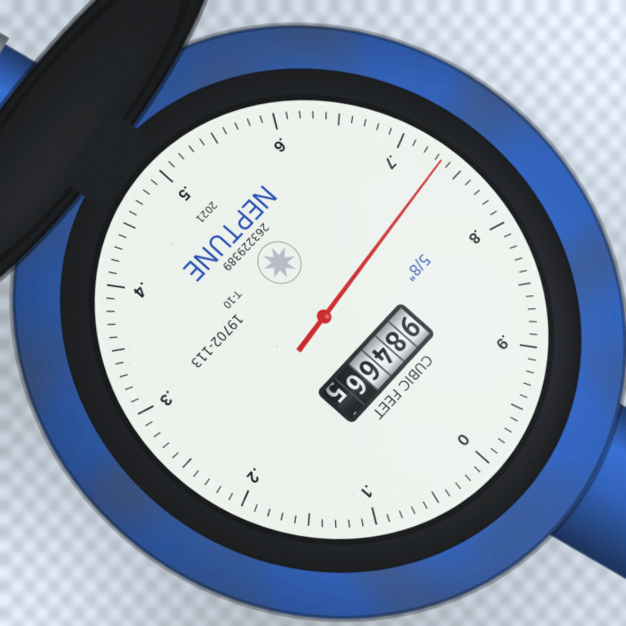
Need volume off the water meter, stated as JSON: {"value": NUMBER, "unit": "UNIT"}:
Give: {"value": 984664.73, "unit": "ft³"}
